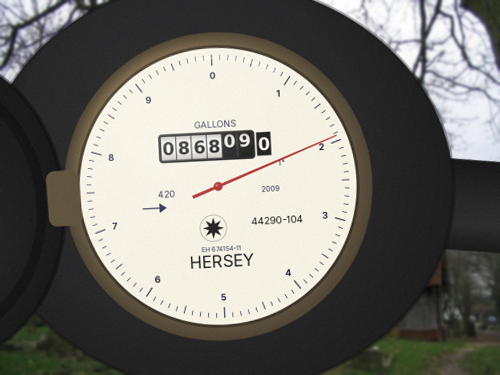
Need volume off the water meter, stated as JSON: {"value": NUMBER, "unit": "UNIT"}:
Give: {"value": 868091.9, "unit": "gal"}
